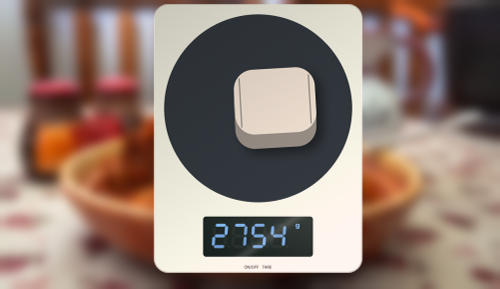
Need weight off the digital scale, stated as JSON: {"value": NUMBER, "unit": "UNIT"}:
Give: {"value": 2754, "unit": "g"}
